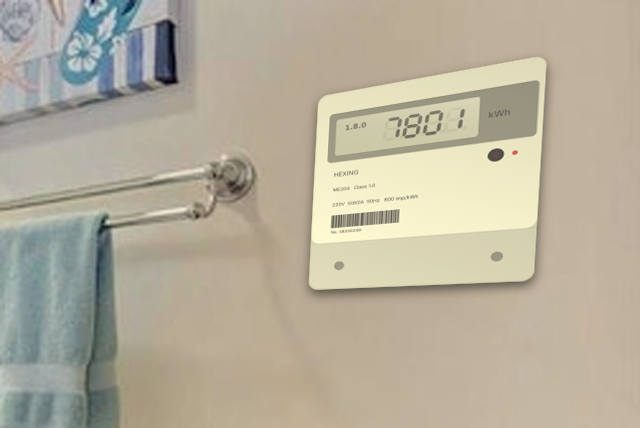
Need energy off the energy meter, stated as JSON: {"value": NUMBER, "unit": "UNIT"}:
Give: {"value": 7801, "unit": "kWh"}
